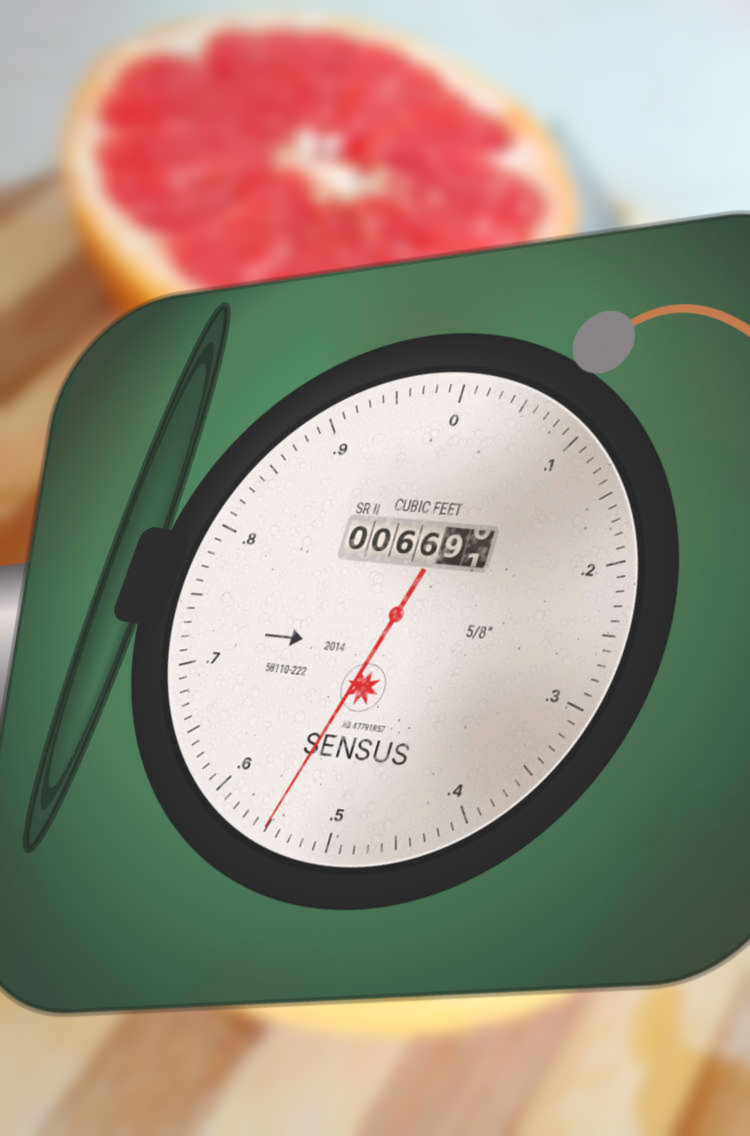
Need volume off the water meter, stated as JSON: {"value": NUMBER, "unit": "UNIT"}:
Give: {"value": 6690.55, "unit": "ft³"}
